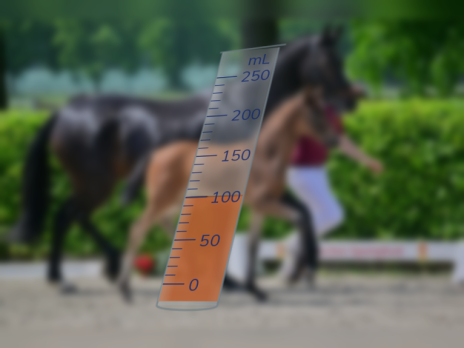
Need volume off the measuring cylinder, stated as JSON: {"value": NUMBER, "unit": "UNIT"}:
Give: {"value": 100, "unit": "mL"}
